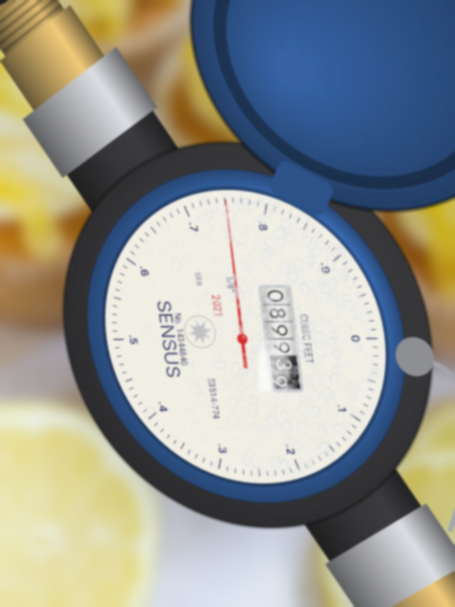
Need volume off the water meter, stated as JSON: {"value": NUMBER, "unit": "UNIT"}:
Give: {"value": 89938.75, "unit": "ft³"}
